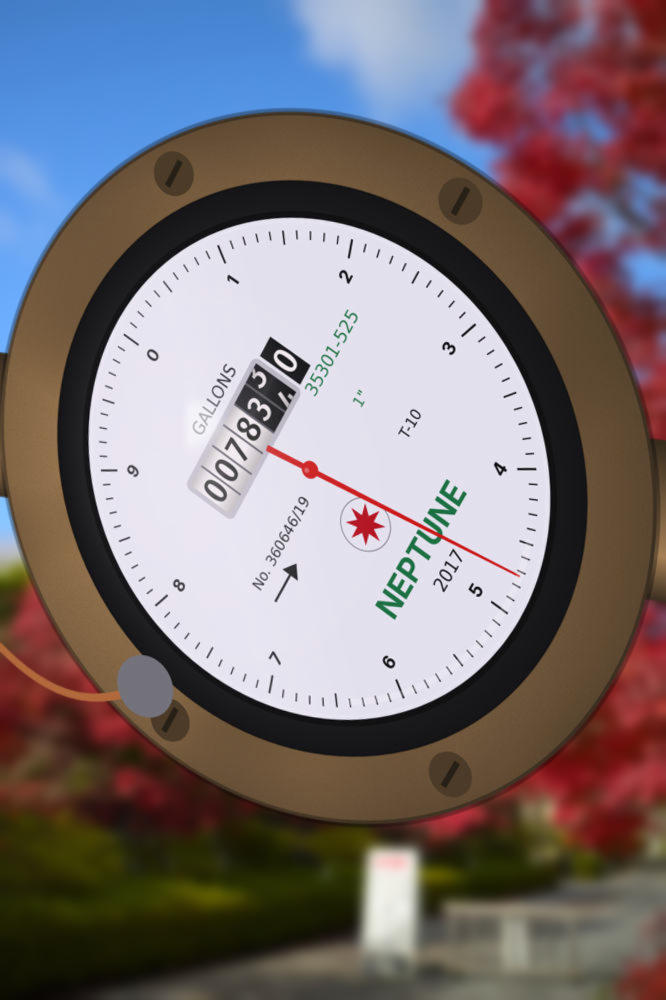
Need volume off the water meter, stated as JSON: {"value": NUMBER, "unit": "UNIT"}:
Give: {"value": 78334.7, "unit": "gal"}
